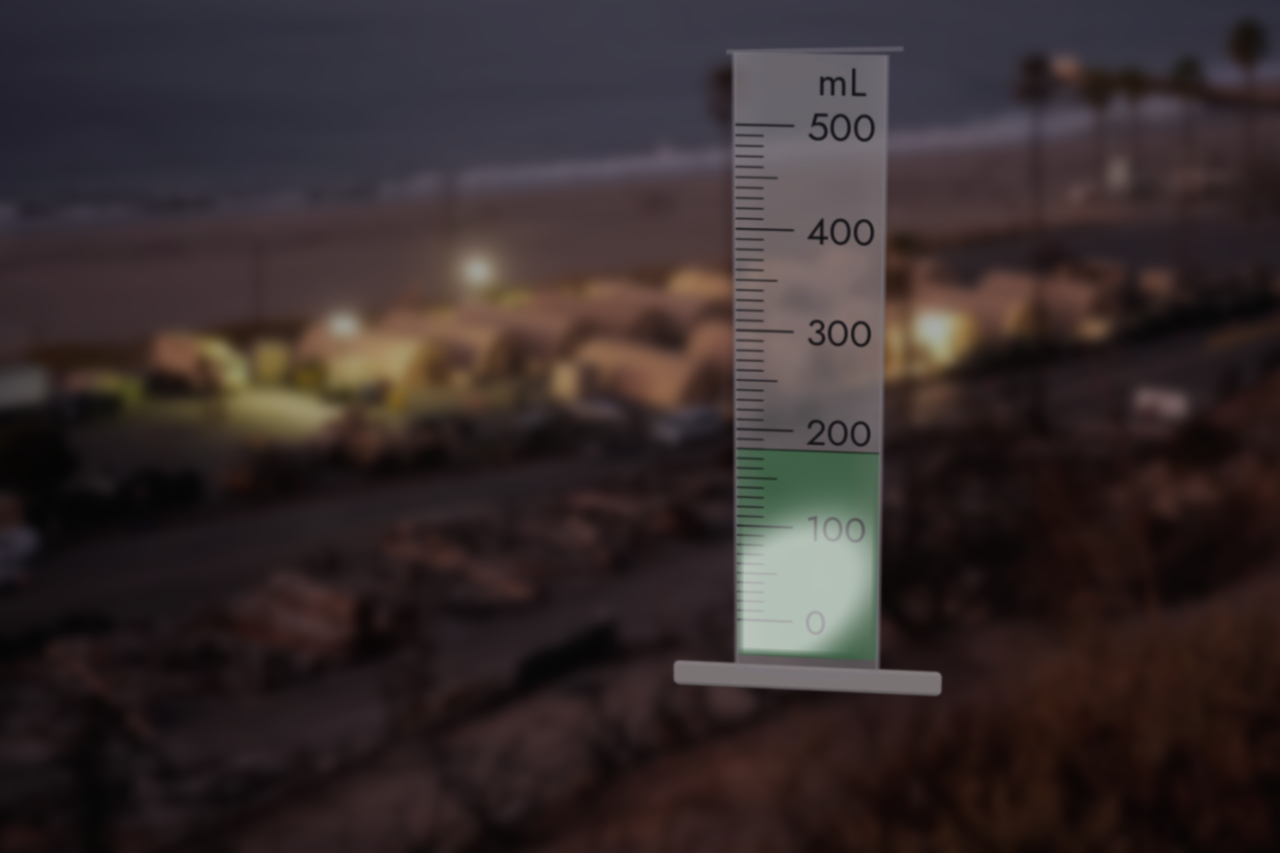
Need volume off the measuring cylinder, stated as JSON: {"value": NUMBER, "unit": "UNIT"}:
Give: {"value": 180, "unit": "mL"}
